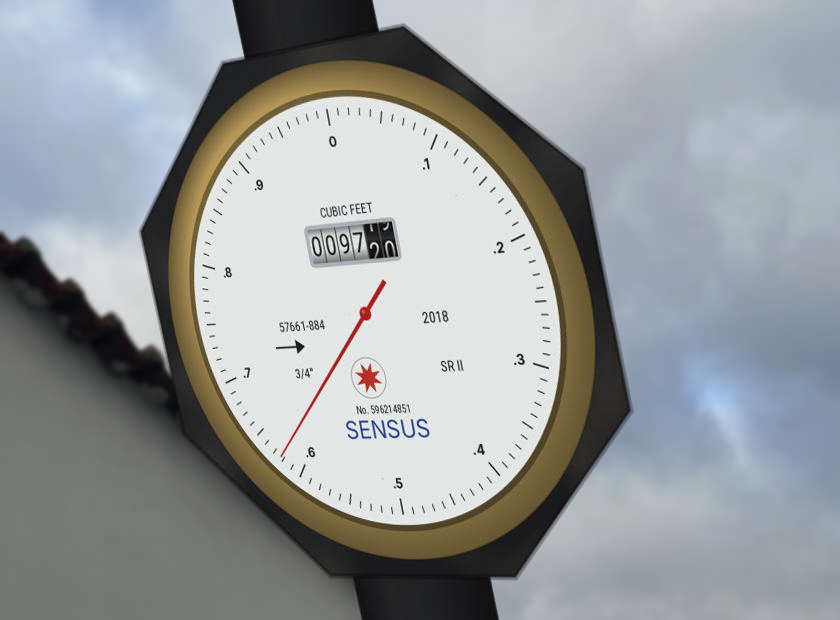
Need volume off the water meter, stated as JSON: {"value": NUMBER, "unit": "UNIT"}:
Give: {"value": 9719.62, "unit": "ft³"}
